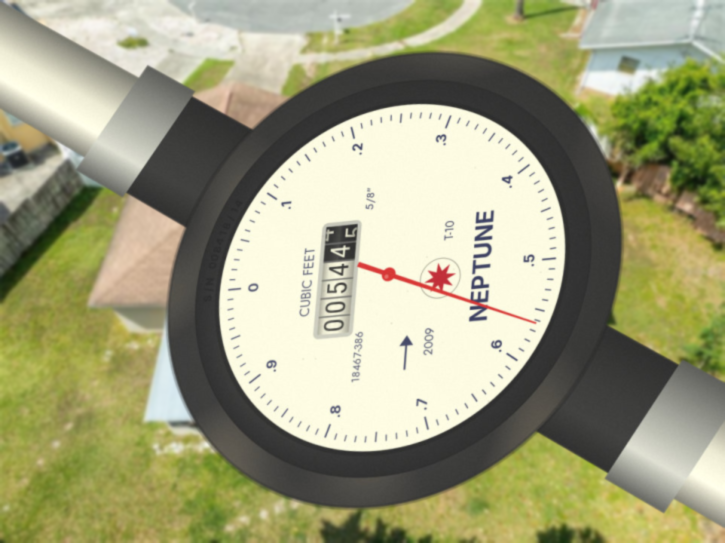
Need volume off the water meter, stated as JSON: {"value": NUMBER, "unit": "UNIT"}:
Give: {"value": 5444.56, "unit": "ft³"}
